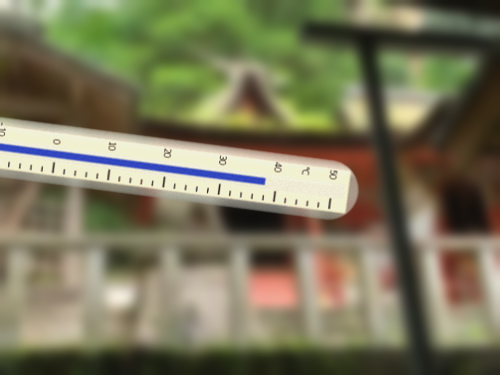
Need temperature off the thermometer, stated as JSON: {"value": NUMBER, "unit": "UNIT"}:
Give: {"value": 38, "unit": "°C"}
